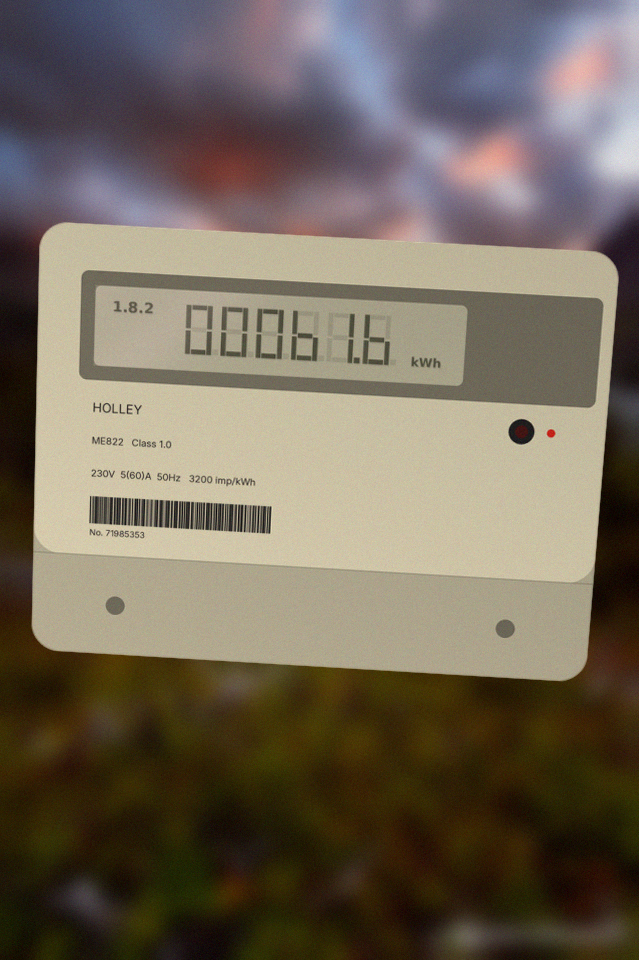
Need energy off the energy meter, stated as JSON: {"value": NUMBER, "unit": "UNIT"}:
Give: {"value": 61.6, "unit": "kWh"}
